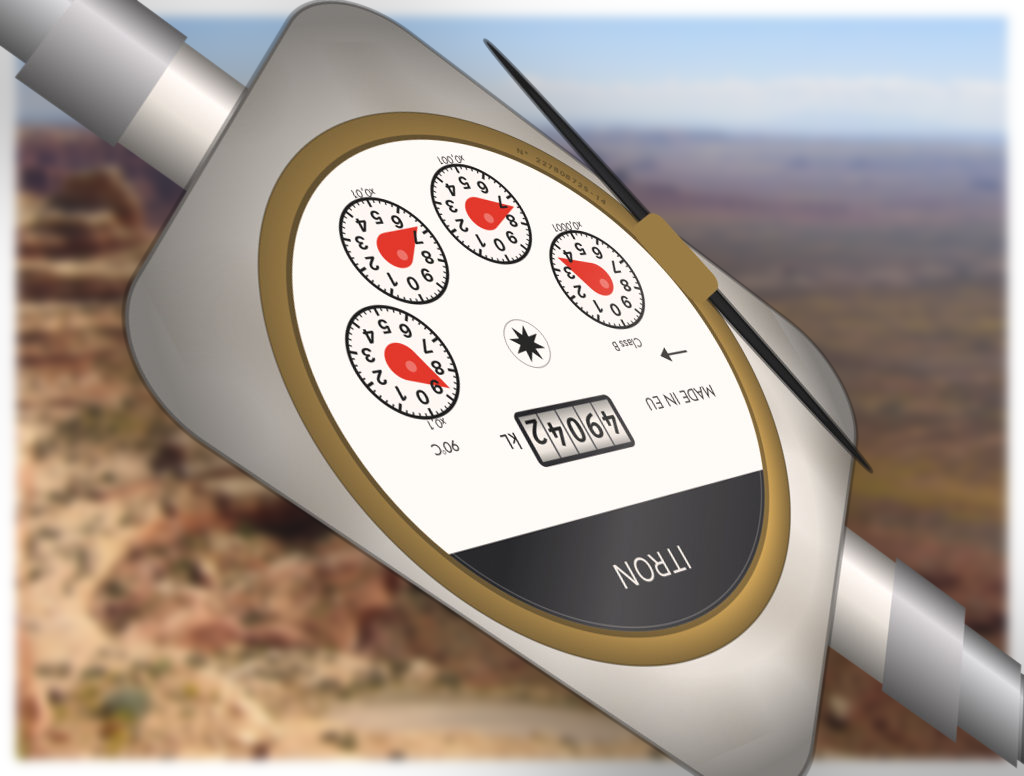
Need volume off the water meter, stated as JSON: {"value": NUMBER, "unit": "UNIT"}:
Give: {"value": 49041.8673, "unit": "kL"}
